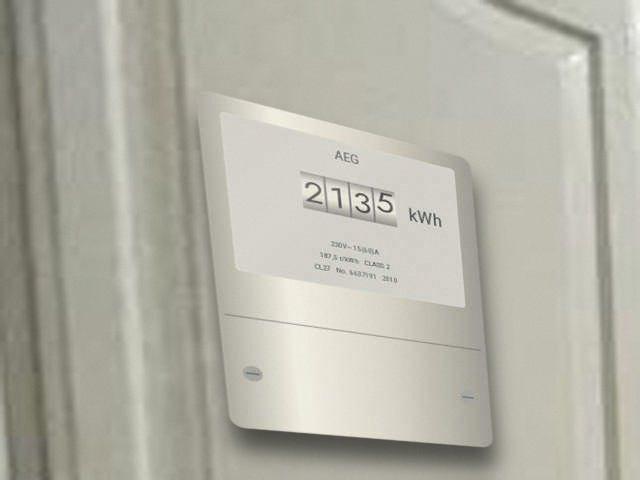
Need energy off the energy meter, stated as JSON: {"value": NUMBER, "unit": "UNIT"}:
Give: {"value": 2135, "unit": "kWh"}
